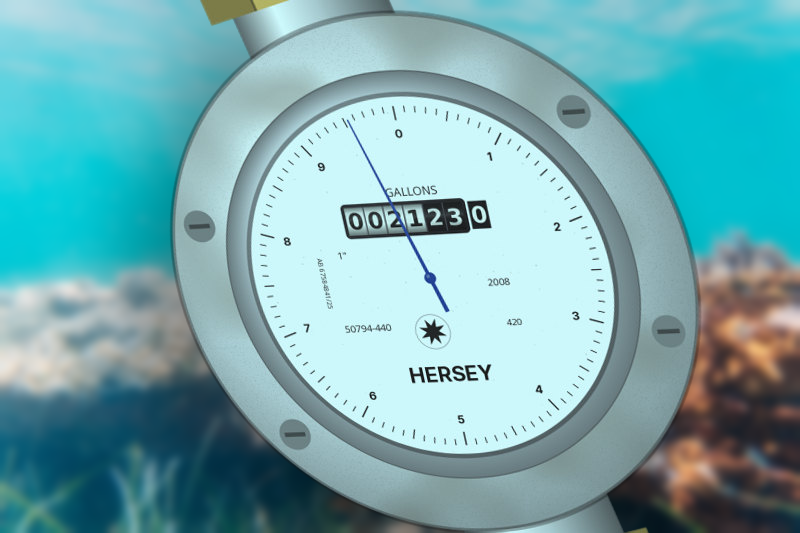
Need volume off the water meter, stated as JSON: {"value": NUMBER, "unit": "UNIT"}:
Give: {"value": 21229.5, "unit": "gal"}
